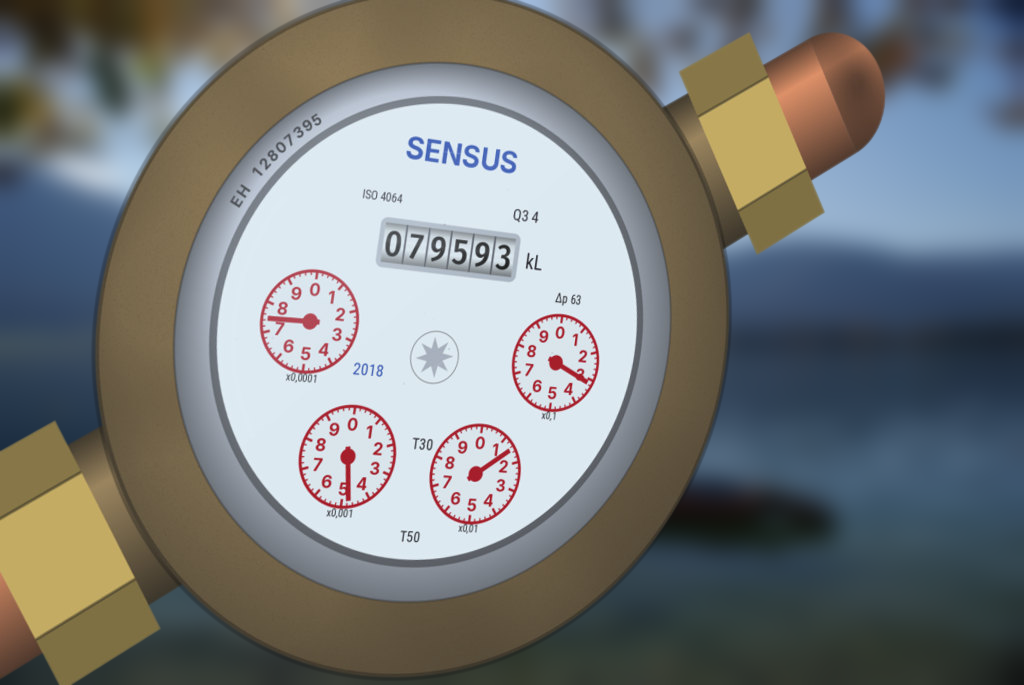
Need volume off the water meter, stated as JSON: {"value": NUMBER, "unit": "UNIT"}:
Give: {"value": 79593.3147, "unit": "kL"}
